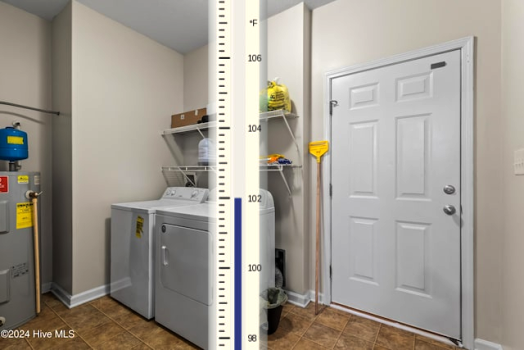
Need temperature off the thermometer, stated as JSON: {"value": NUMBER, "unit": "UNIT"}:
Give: {"value": 102, "unit": "°F"}
